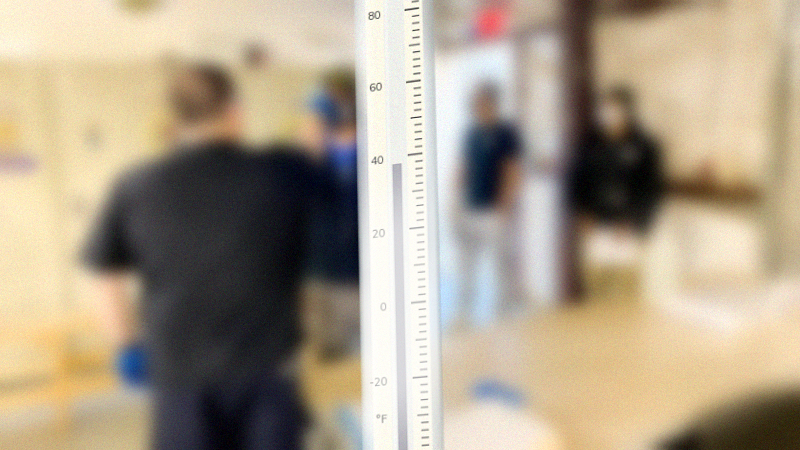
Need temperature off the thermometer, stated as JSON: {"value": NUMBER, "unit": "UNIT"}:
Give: {"value": 38, "unit": "°F"}
